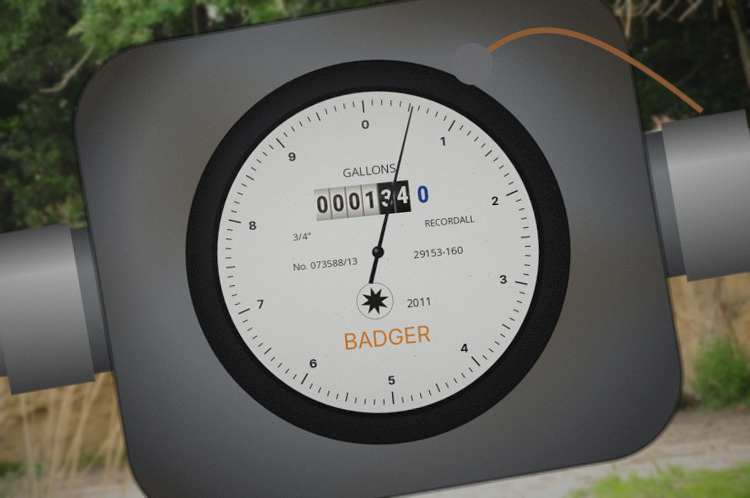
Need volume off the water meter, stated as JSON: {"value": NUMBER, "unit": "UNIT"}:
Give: {"value": 1340.5, "unit": "gal"}
